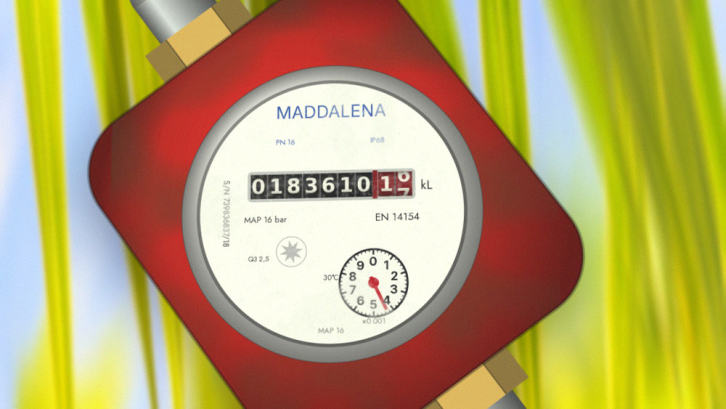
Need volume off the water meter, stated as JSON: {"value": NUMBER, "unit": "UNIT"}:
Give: {"value": 183610.164, "unit": "kL"}
